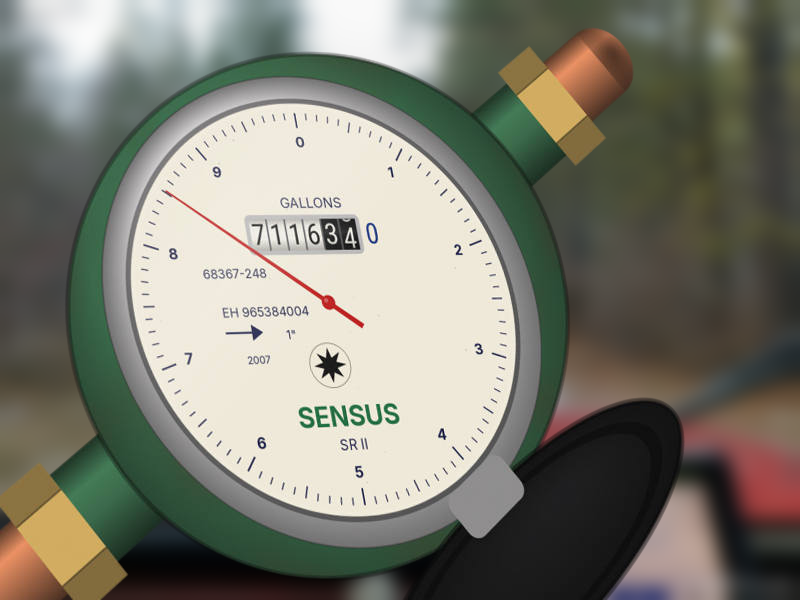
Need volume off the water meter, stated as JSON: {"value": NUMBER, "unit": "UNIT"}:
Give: {"value": 7116338.5, "unit": "gal"}
